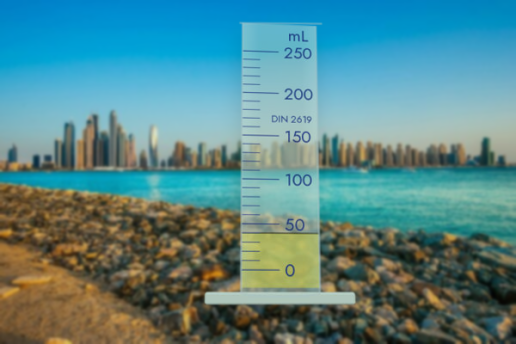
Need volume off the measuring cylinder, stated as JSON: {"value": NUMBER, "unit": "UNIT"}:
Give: {"value": 40, "unit": "mL"}
